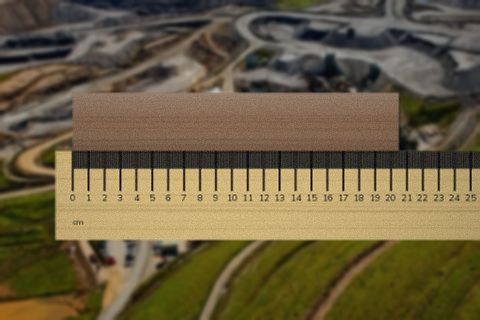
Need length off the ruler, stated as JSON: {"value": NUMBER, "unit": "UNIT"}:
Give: {"value": 20.5, "unit": "cm"}
